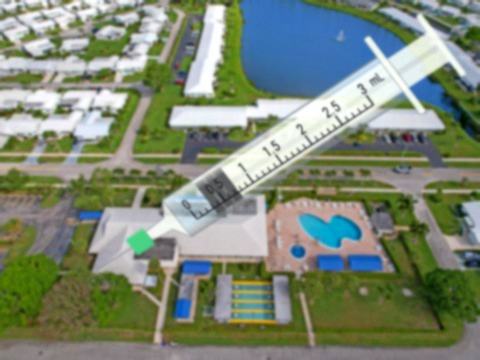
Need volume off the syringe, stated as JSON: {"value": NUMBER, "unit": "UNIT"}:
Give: {"value": 0.3, "unit": "mL"}
